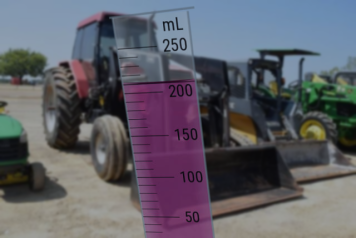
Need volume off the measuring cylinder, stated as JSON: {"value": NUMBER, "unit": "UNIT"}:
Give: {"value": 210, "unit": "mL"}
